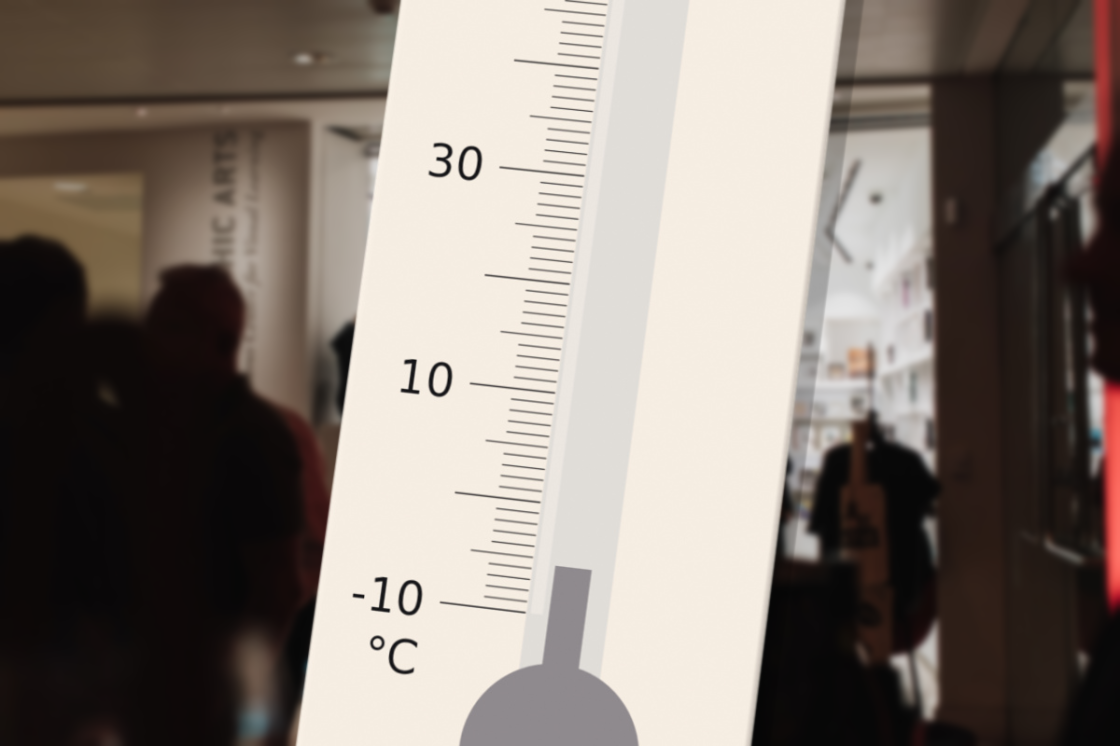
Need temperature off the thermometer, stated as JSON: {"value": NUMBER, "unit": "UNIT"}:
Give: {"value": -5.5, "unit": "°C"}
